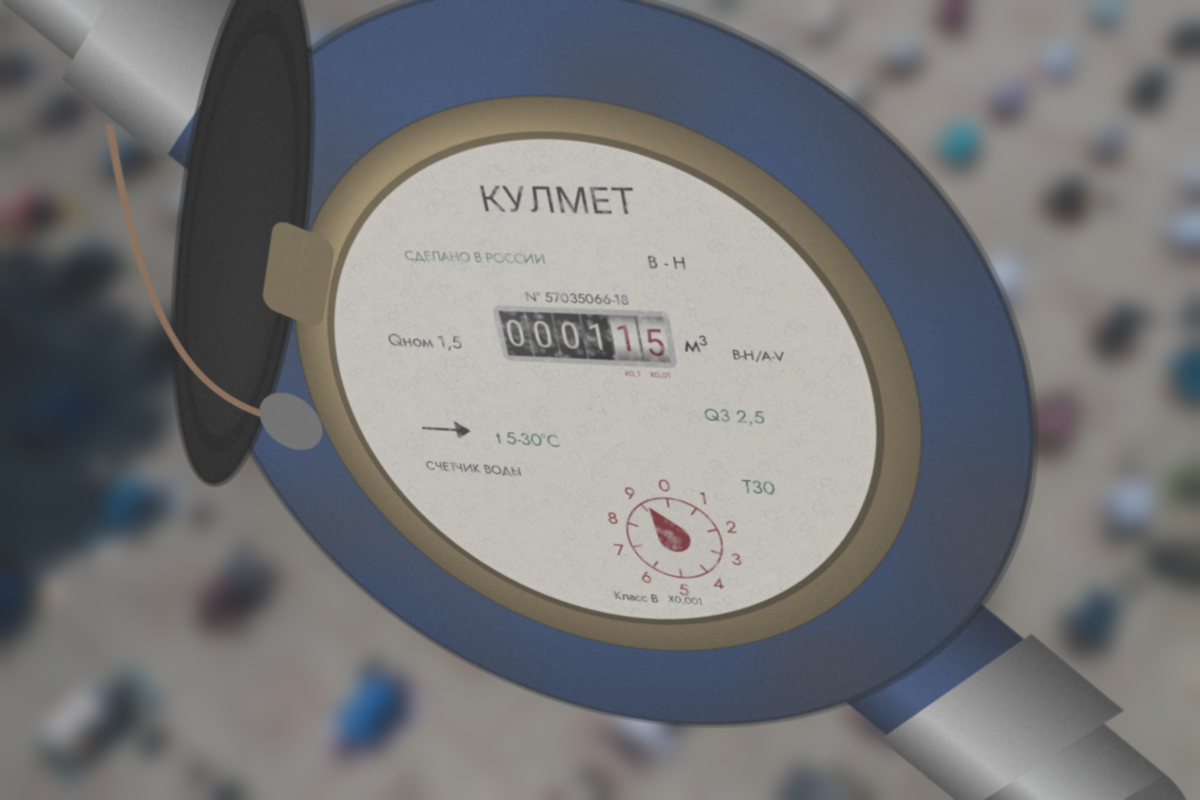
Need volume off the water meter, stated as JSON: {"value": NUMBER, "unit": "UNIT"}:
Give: {"value": 1.149, "unit": "m³"}
